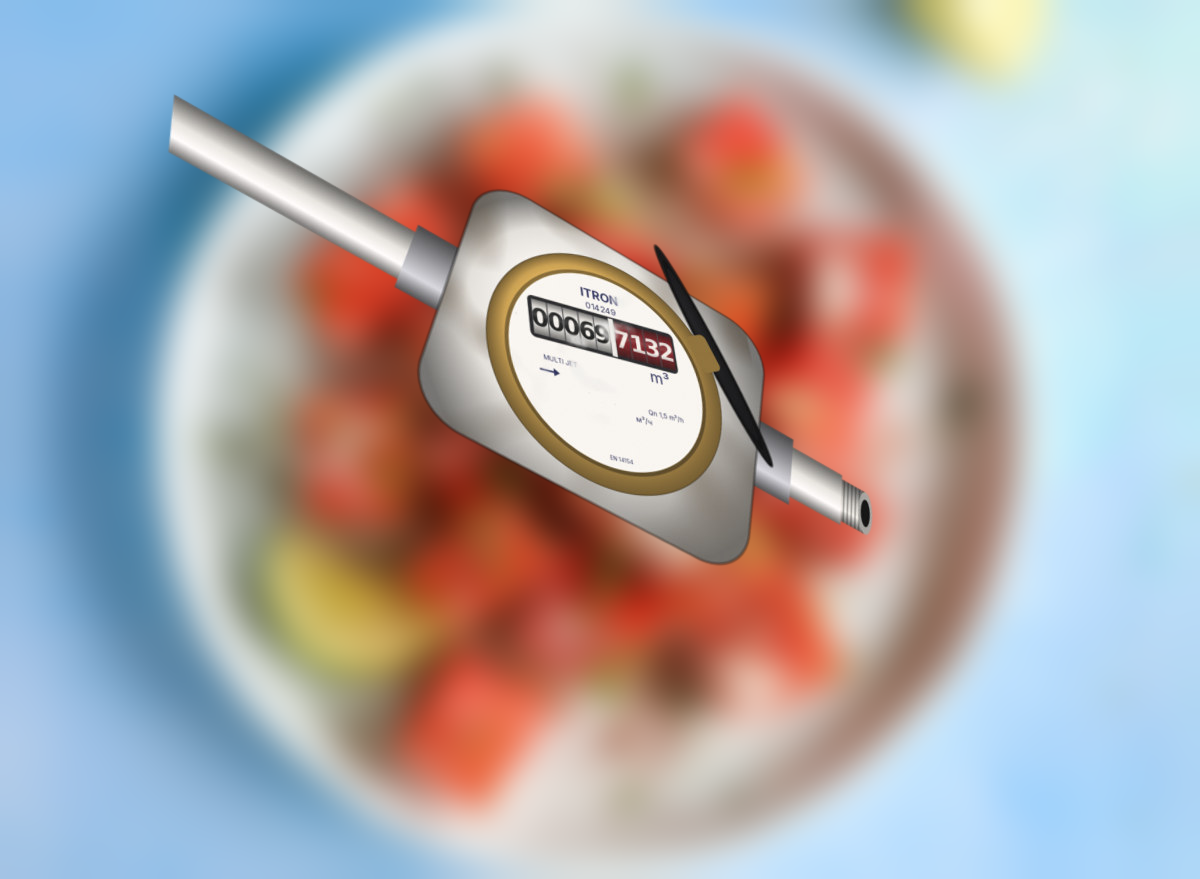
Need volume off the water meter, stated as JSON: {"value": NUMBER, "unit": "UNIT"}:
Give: {"value": 69.7132, "unit": "m³"}
